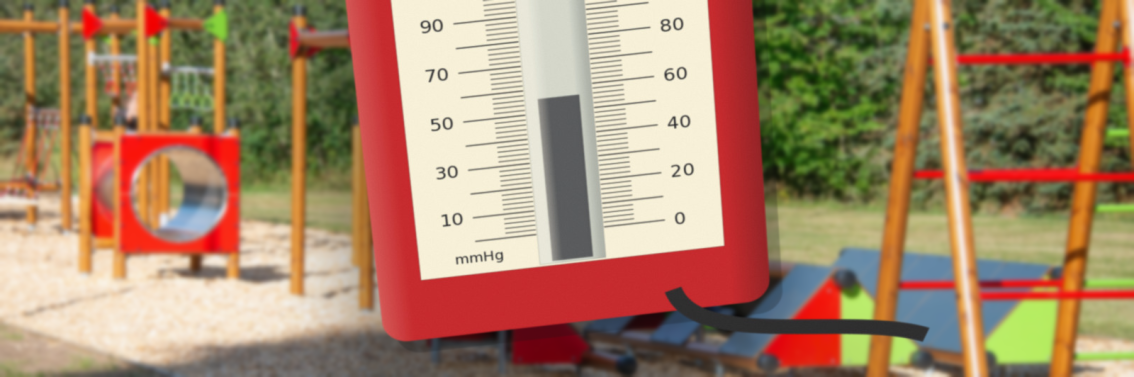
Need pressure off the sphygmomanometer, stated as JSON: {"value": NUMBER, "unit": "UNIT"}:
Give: {"value": 56, "unit": "mmHg"}
